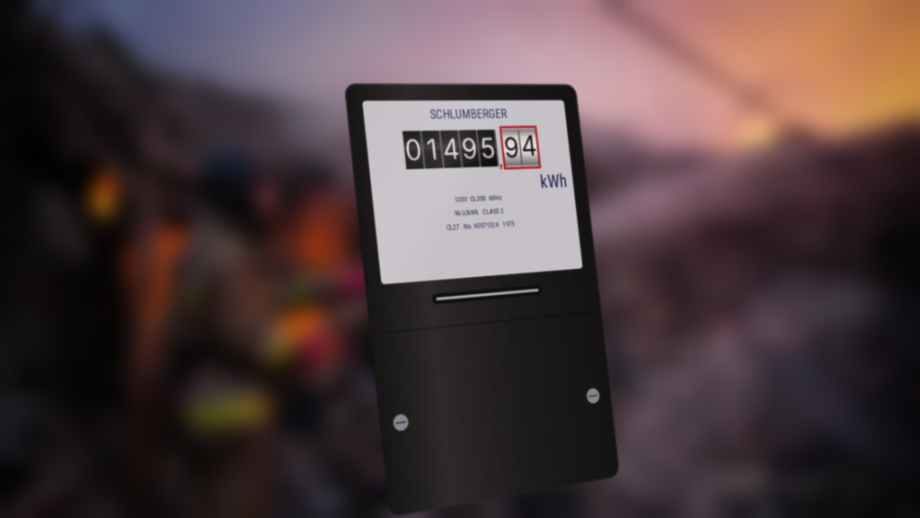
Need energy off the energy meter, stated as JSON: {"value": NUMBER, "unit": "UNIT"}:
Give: {"value": 1495.94, "unit": "kWh"}
